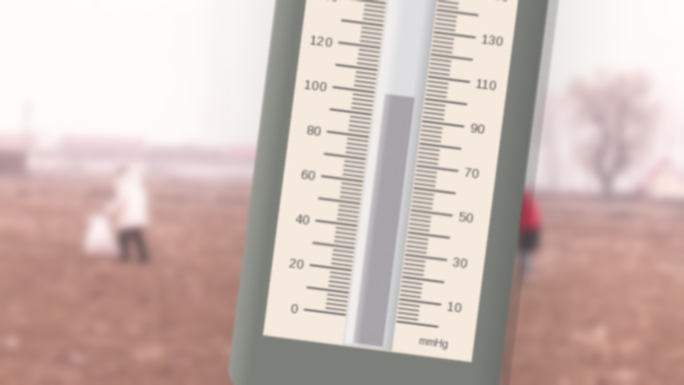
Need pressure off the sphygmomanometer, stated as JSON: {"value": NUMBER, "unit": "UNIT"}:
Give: {"value": 100, "unit": "mmHg"}
